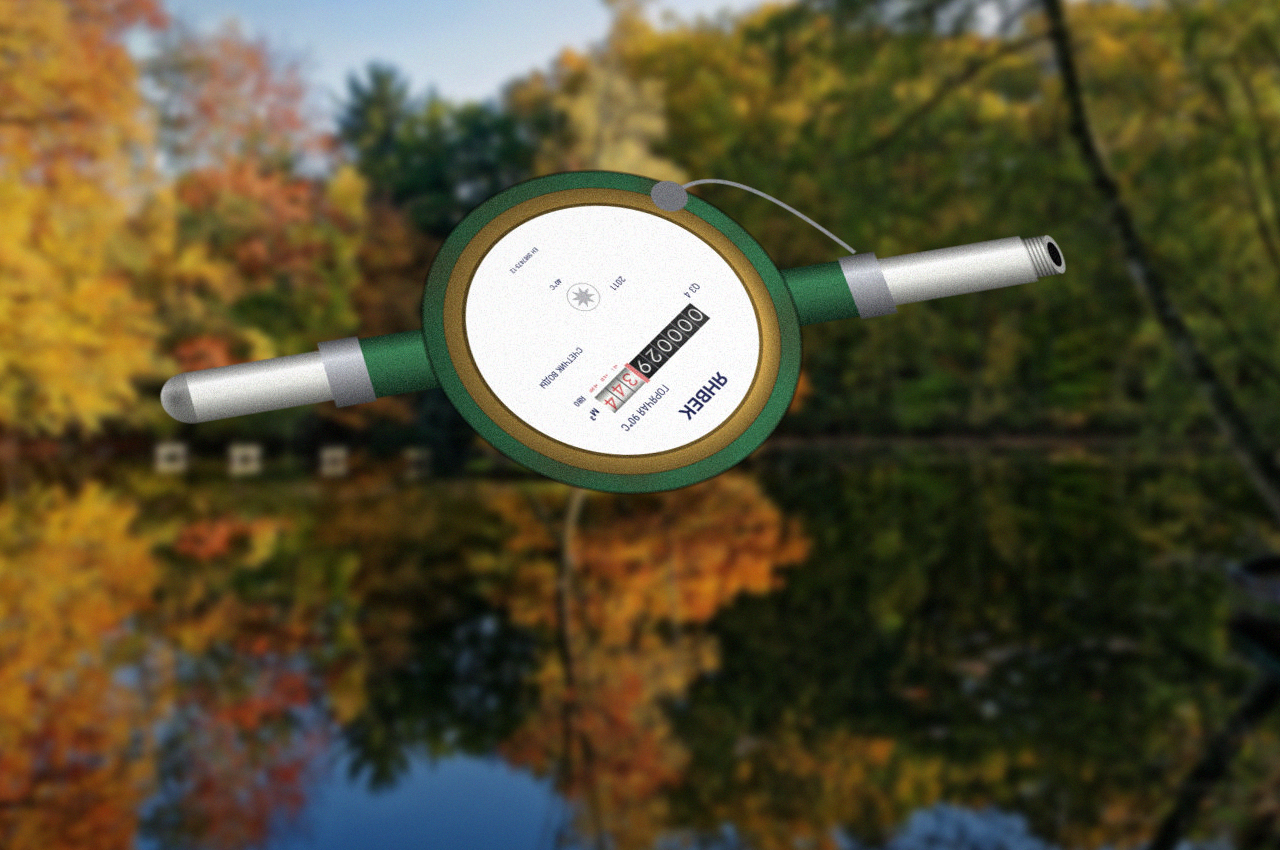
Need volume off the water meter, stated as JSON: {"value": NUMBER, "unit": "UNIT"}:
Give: {"value": 29.344, "unit": "m³"}
